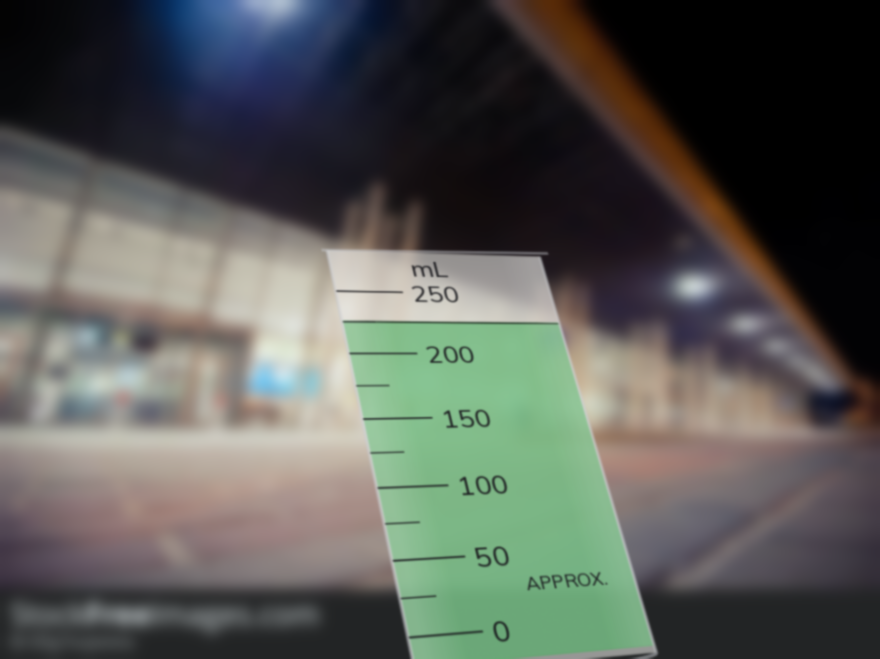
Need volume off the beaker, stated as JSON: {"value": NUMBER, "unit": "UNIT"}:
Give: {"value": 225, "unit": "mL"}
